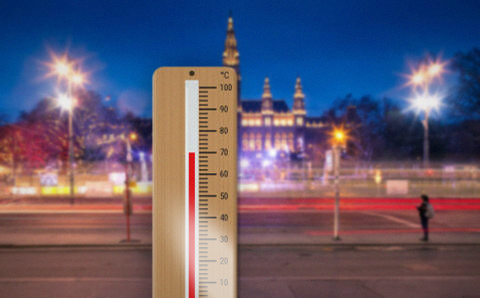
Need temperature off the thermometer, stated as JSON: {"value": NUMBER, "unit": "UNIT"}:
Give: {"value": 70, "unit": "°C"}
